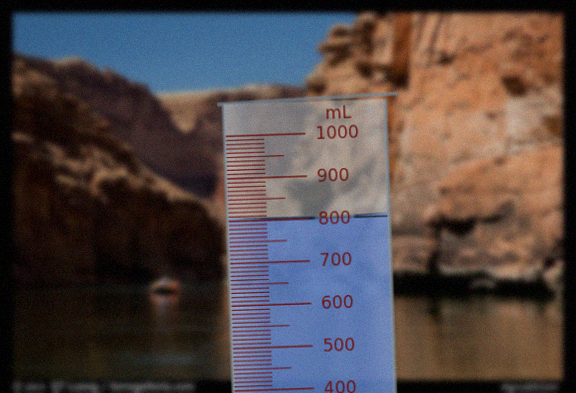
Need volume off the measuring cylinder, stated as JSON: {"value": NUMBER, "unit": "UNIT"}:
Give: {"value": 800, "unit": "mL"}
